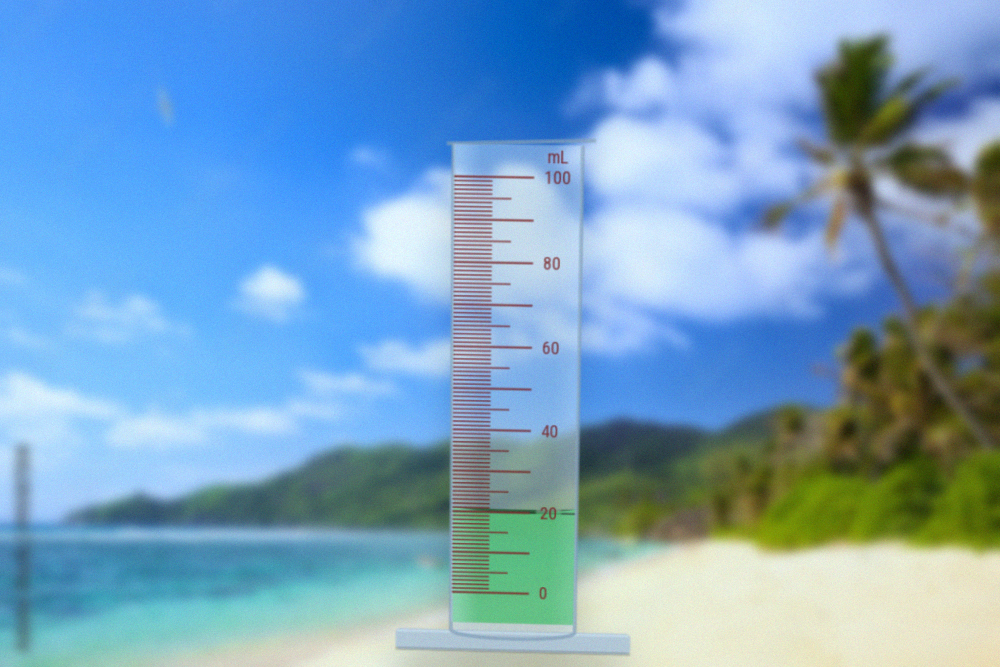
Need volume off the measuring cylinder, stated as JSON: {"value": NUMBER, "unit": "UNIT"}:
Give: {"value": 20, "unit": "mL"}
